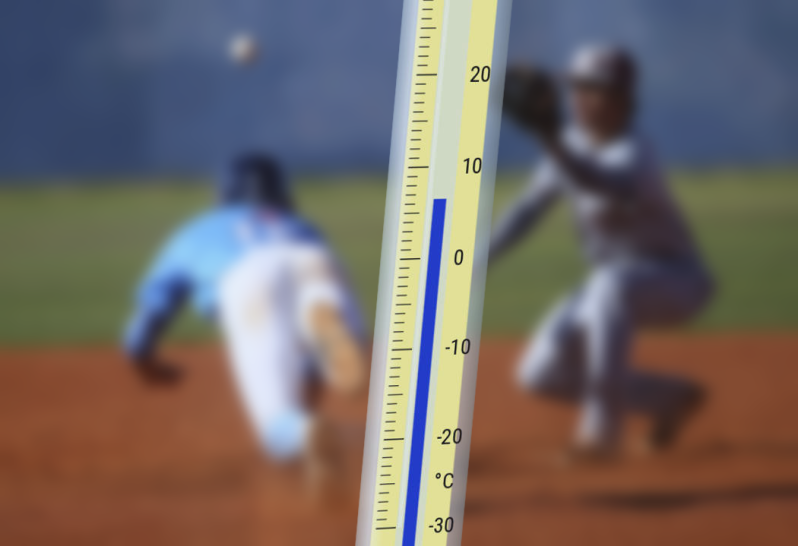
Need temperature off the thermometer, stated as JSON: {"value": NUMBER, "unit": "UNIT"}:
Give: {"value": 6.5, "unit": "°C"}
